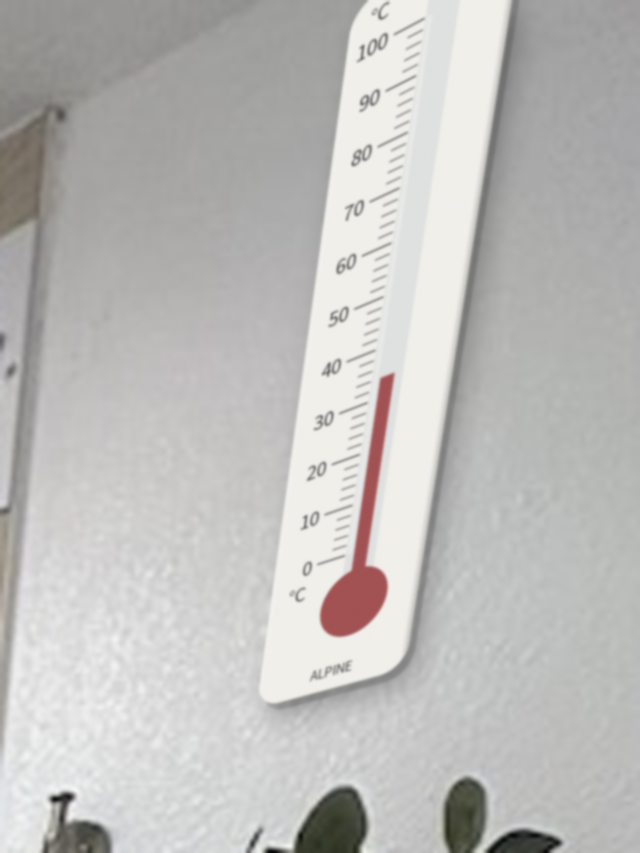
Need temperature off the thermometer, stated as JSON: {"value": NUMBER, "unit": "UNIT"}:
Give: {"value": 34, "unit": "°C"}
